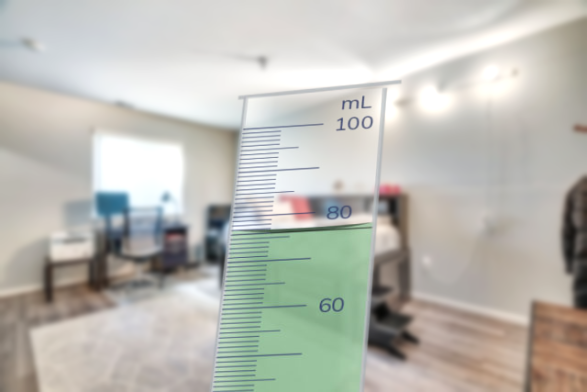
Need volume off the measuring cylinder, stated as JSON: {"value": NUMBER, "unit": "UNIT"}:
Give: {"value": 76, "unit": "mL"}
